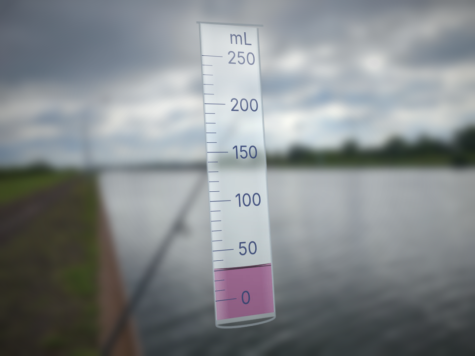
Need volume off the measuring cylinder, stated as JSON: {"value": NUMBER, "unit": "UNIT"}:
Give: {"value": 30, "unit": "mL"}
